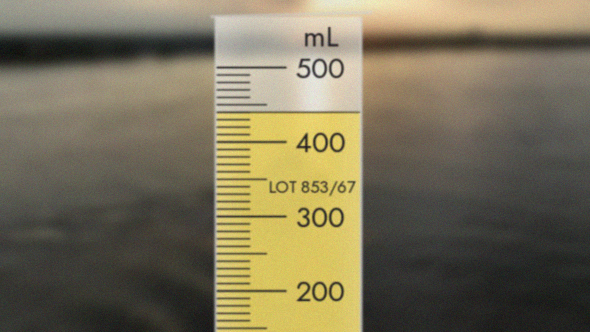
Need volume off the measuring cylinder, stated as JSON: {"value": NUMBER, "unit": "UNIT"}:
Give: {"value": 440, "unit": "mL"}
